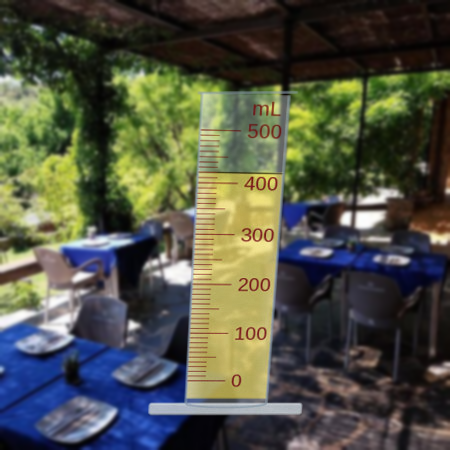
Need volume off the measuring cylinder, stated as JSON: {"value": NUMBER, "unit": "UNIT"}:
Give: {"value": 420, "unit": "mL"}
